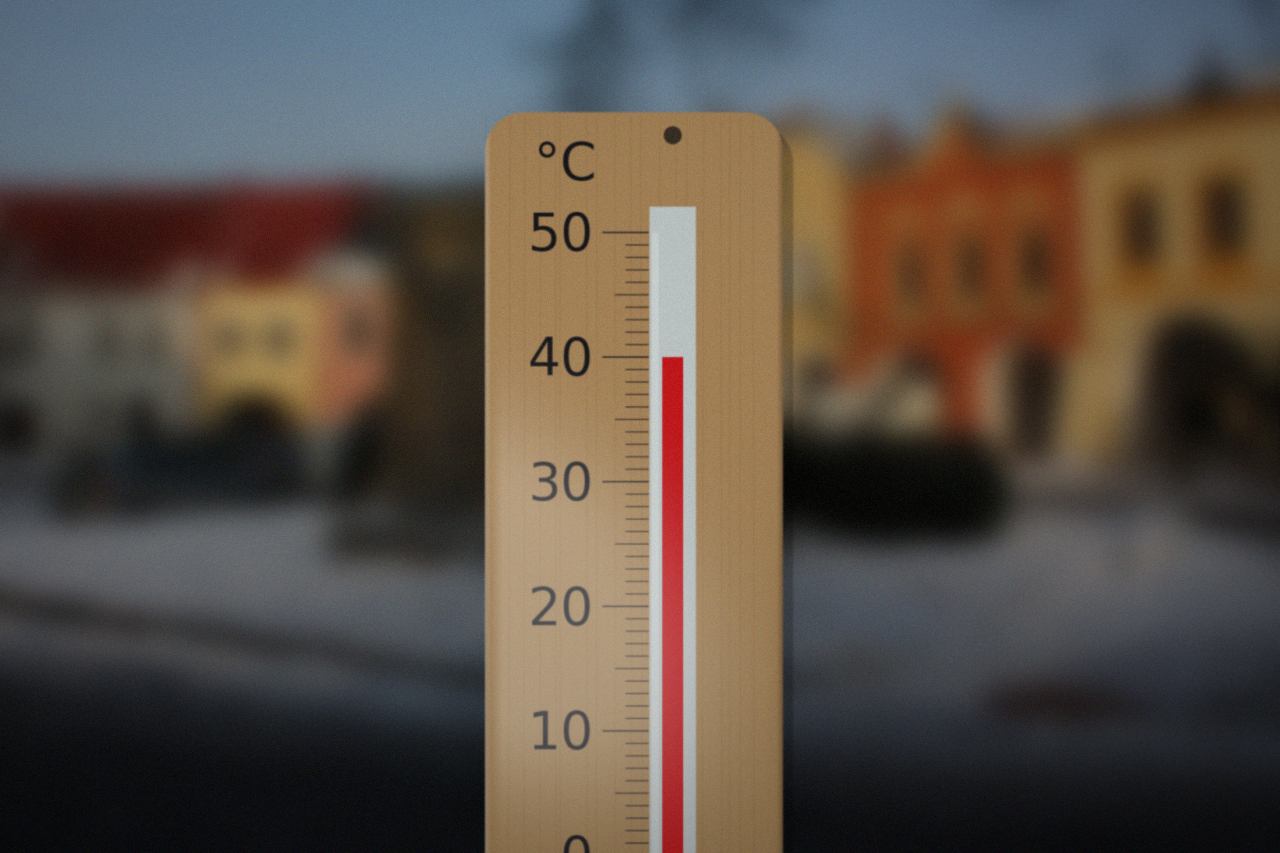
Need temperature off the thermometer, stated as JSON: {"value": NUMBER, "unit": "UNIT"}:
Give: {"value": 40, "unit": "°C"}
